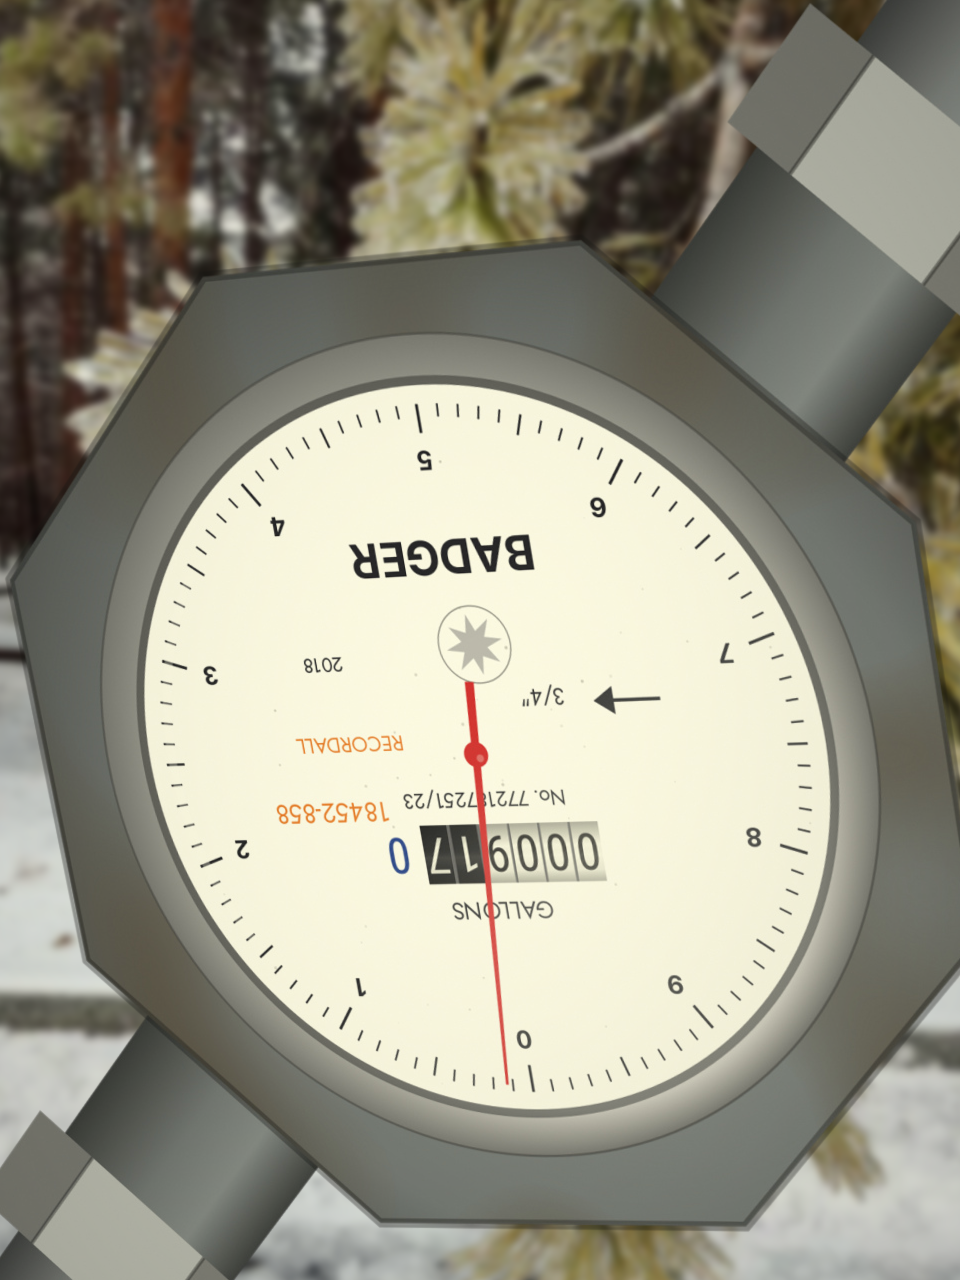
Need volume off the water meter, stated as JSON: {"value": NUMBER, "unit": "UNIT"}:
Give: {"value": 9170.1, "unit": "gal"}
